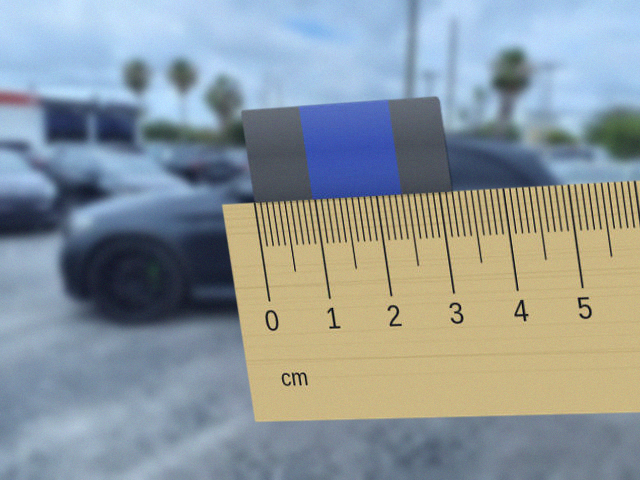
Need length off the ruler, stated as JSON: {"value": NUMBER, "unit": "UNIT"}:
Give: {"value": 3.2, "unit": "cm"}
